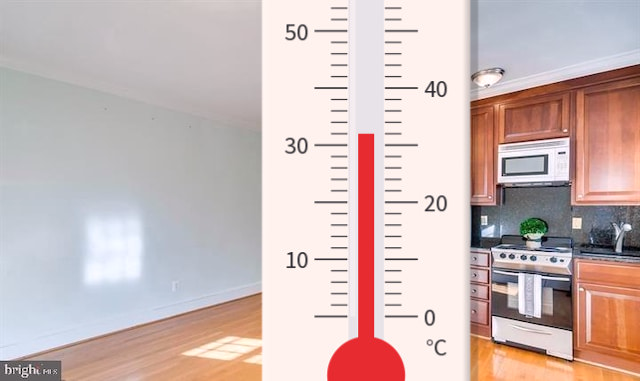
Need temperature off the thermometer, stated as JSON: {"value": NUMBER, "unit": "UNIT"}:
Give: {"value": 32, "unit": "°C"}
